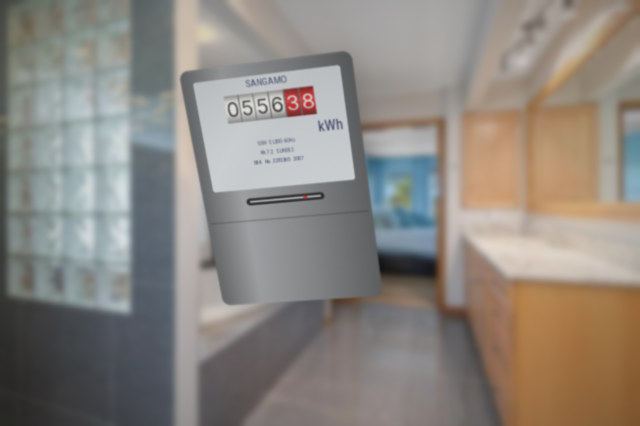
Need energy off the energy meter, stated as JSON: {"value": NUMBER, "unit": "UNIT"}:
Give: {"value": 556.38, "unit": "kWh"}
